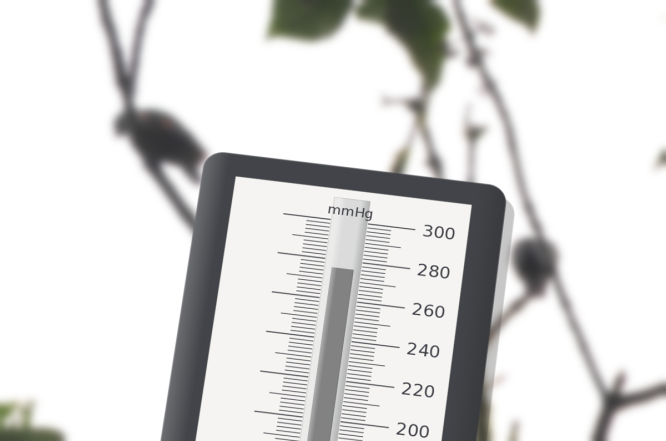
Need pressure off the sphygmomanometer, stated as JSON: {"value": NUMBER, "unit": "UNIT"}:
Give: {"value": 276, "unit": "mmHg"}
